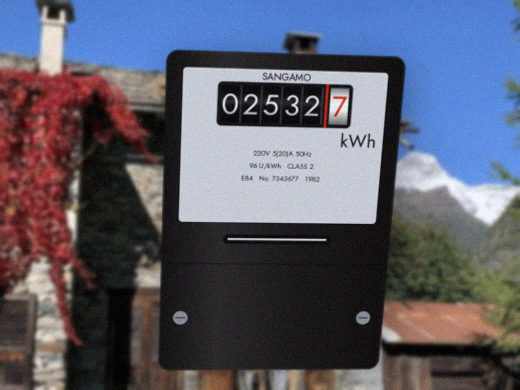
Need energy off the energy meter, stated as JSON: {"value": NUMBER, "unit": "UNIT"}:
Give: {"value": 2532.7, "unit": "kWh"}
